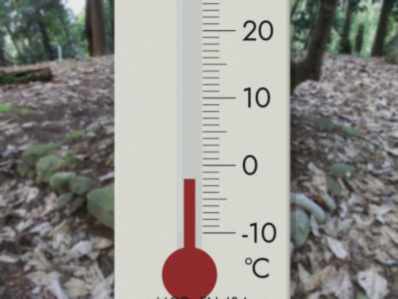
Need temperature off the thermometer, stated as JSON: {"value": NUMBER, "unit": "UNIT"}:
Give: {"value": -2, "unit": "°C"}
